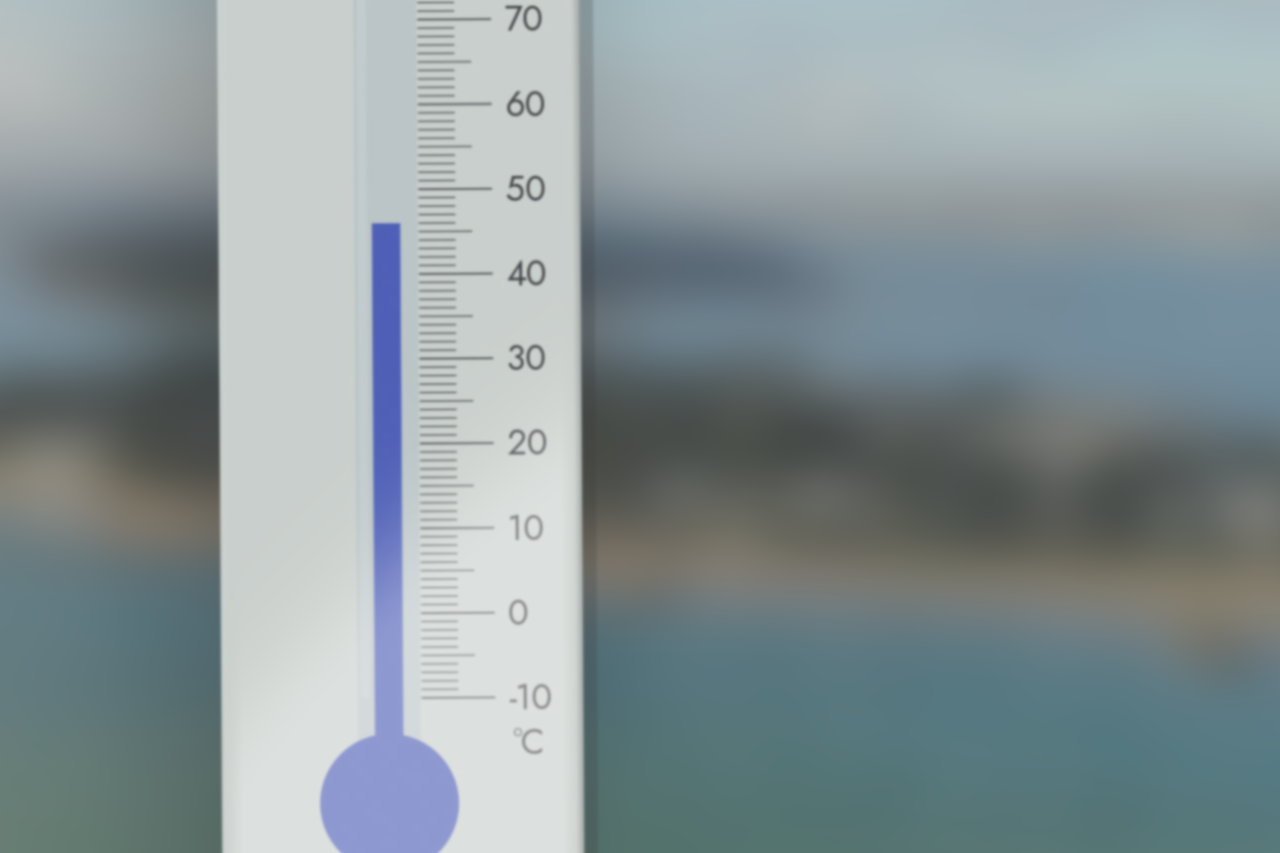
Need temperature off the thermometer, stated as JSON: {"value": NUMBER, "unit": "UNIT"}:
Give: {"value": 46, "unit": "°C"}
